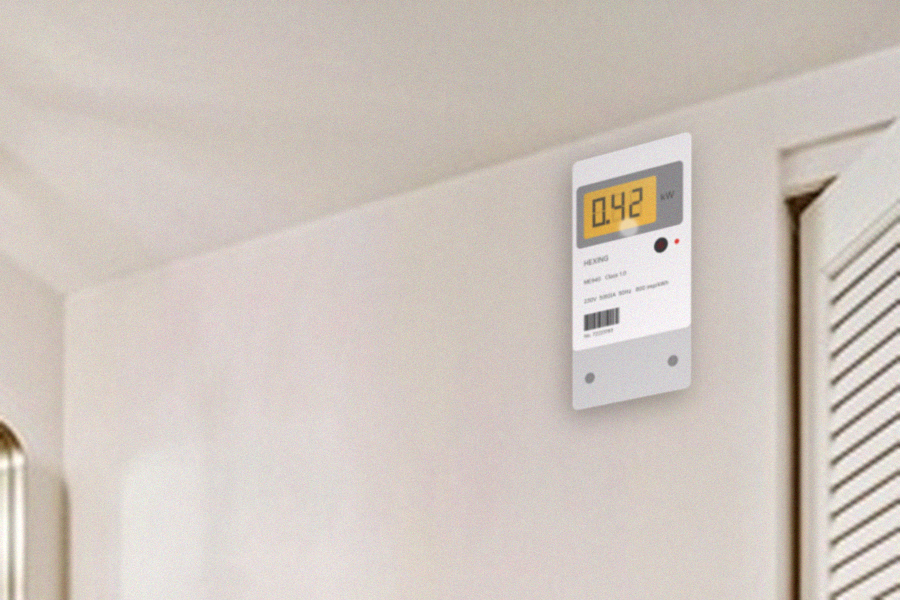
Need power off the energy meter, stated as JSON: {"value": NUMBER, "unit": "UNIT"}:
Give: {"value": 0.42, "unit": "kW"}
